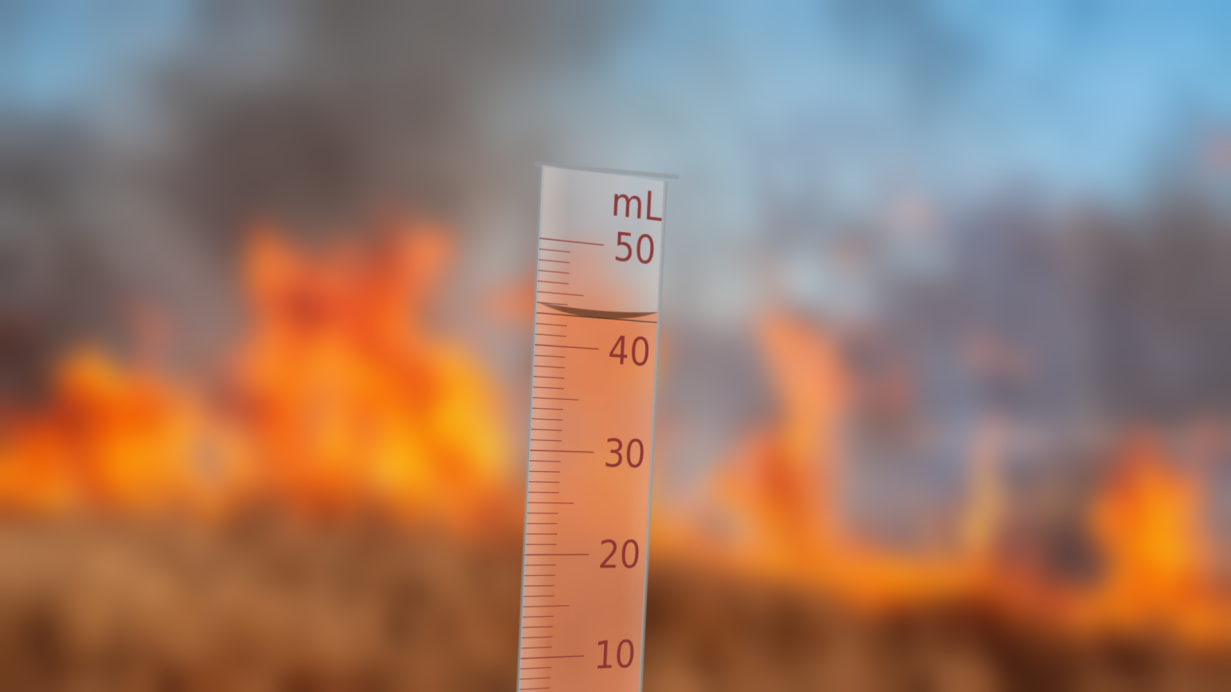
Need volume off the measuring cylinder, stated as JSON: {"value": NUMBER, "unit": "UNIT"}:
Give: {"value": 43, "unit": "mL"}
